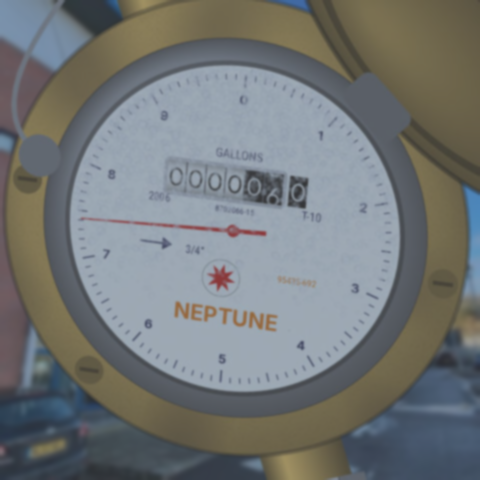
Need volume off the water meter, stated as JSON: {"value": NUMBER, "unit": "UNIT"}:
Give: {"value": 57.4, "unit": "gal"}
